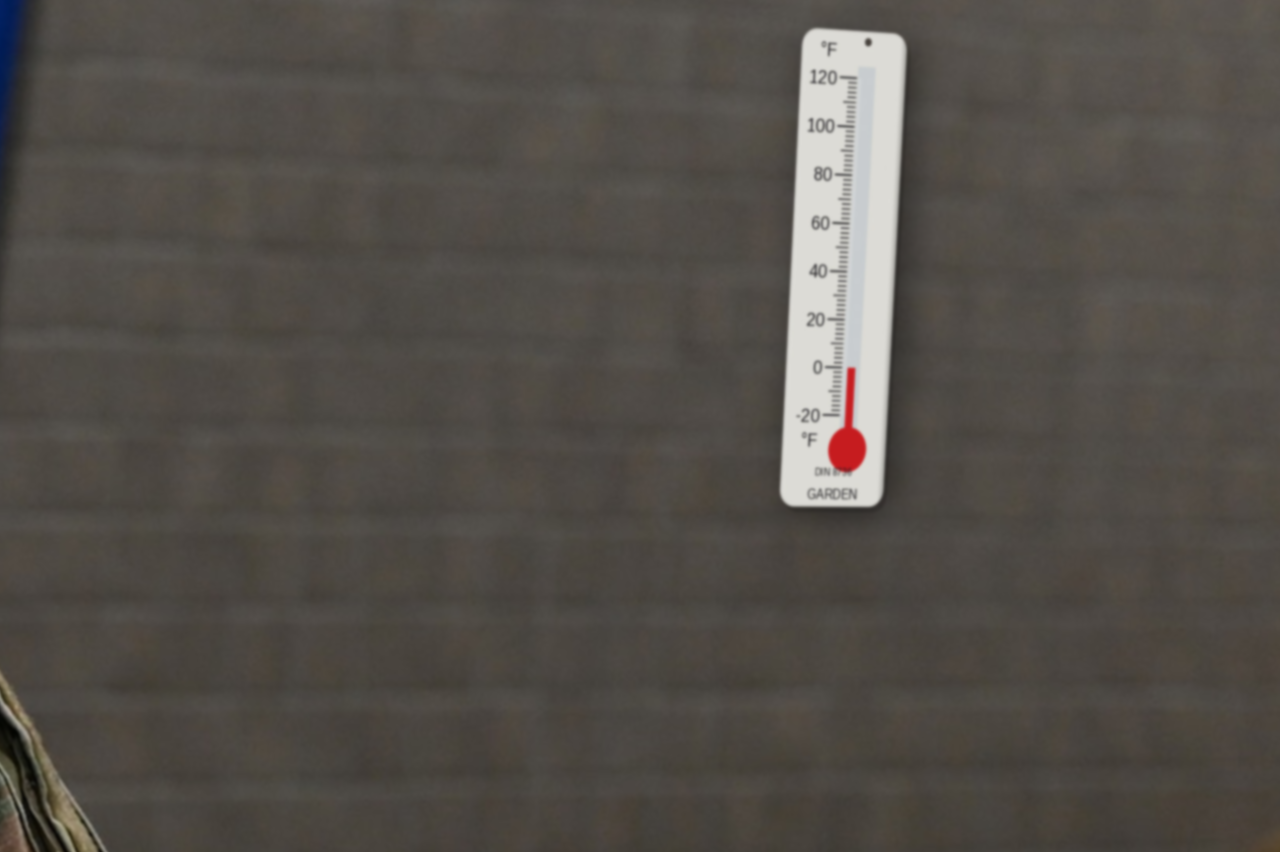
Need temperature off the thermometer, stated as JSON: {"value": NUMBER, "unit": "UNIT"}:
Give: {"value": 0, "unit": "°F"}
